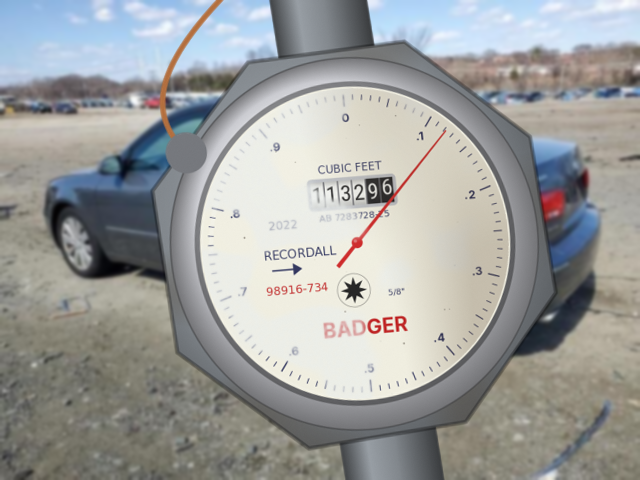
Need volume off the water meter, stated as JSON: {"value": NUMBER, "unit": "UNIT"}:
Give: {"value": 113296.12, "unit": "ft³"}
